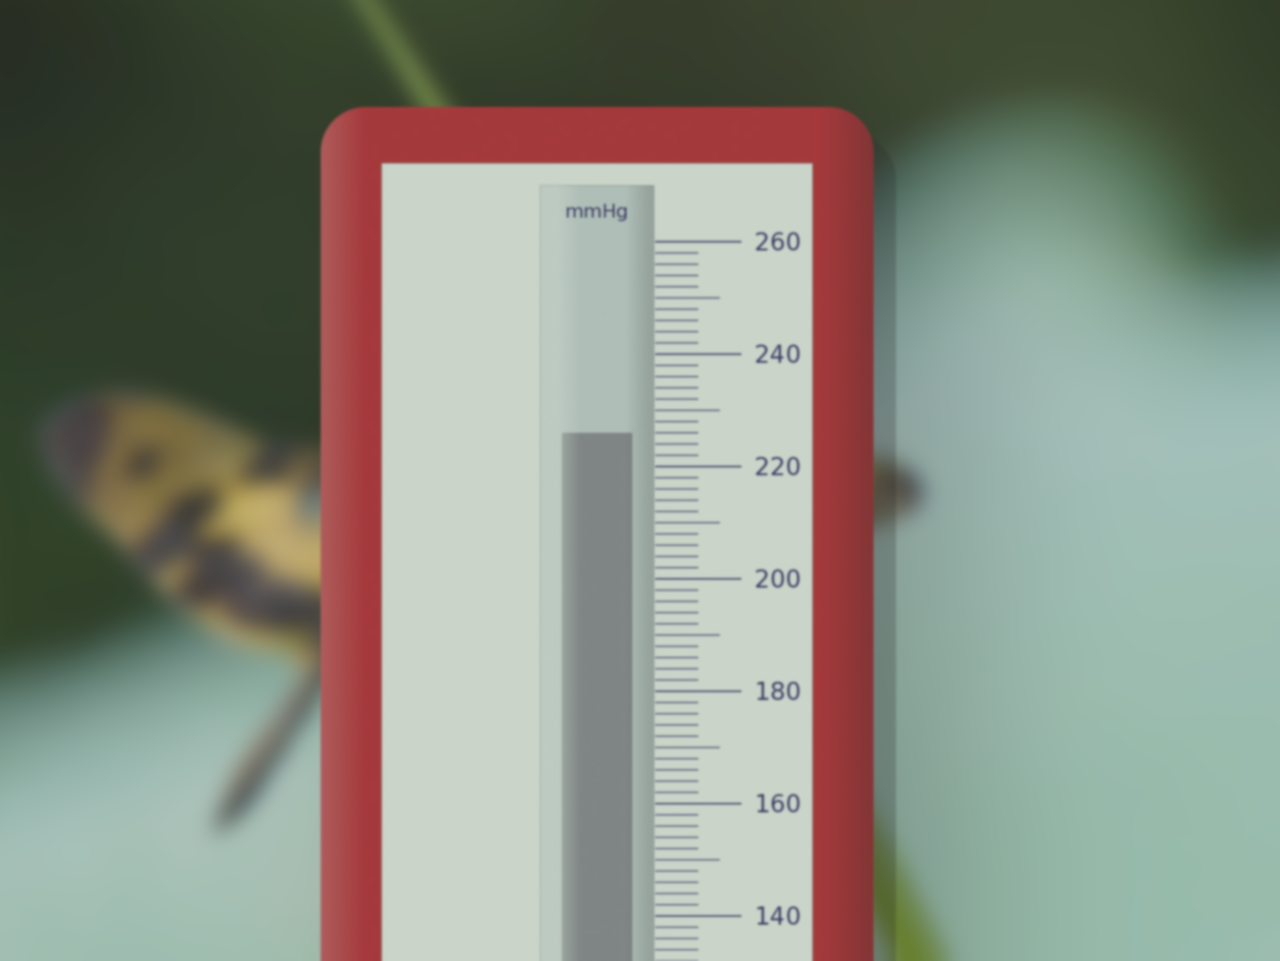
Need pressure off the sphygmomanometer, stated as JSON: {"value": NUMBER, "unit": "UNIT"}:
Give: {"value": 226, "unit": "mmHg"}
